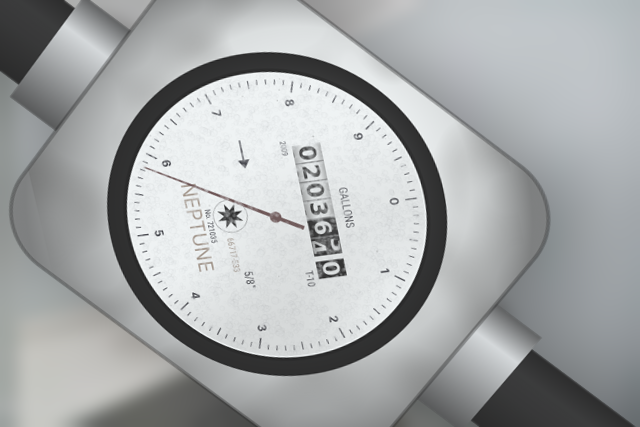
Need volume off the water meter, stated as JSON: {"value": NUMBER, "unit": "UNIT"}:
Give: {"value": 203635.8, "unit": "gal"}
